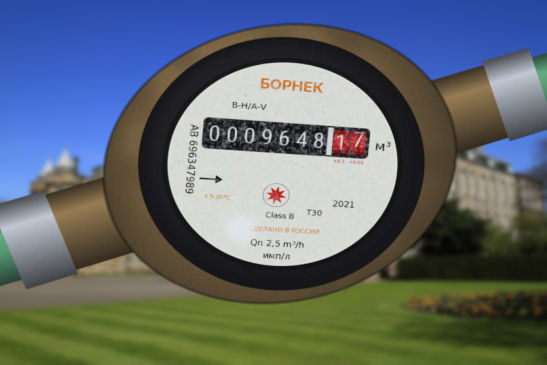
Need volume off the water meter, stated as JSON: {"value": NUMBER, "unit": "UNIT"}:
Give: {"value": 9648.17, "unit": "m³"}
